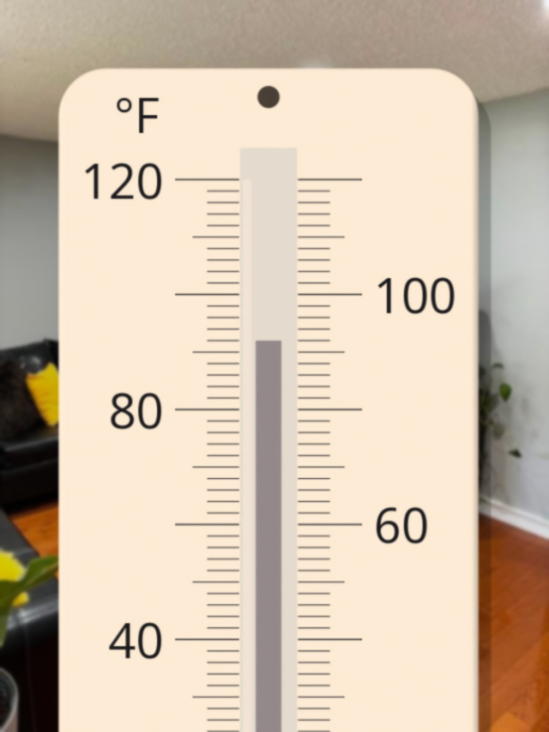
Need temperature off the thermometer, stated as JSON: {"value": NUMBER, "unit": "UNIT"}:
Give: {"value": 92, "unit": "°F"}
